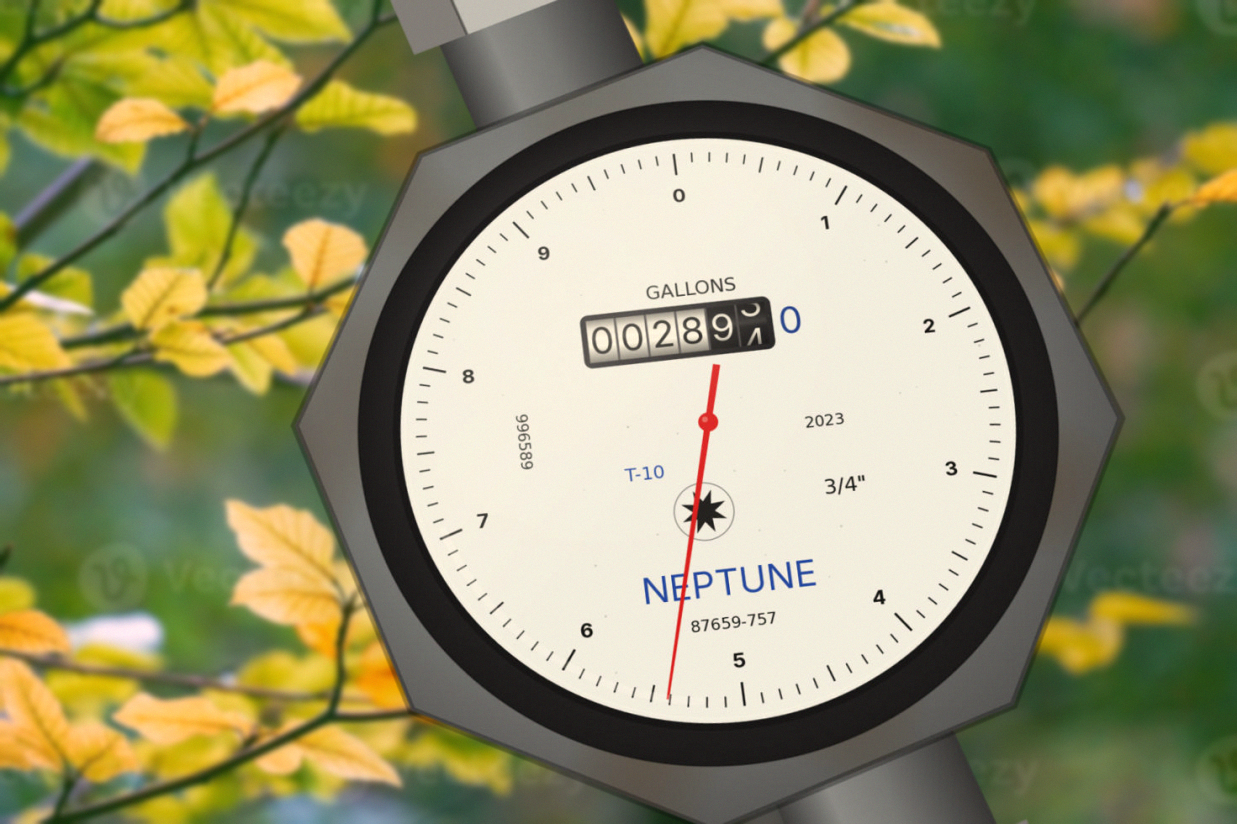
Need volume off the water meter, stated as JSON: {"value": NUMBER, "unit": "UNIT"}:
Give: {"value": 28935.4, "unit": "gal"}
